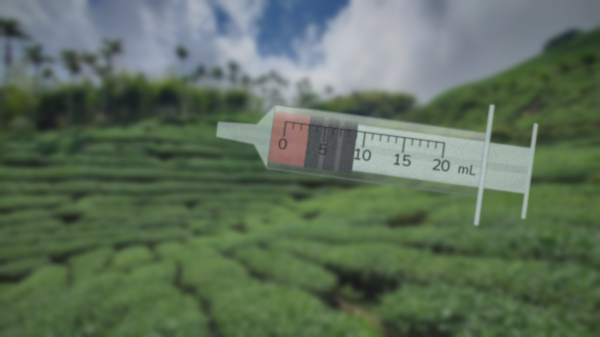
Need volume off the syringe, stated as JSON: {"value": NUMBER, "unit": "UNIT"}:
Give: {"value": 3, "unit": "mL"}
